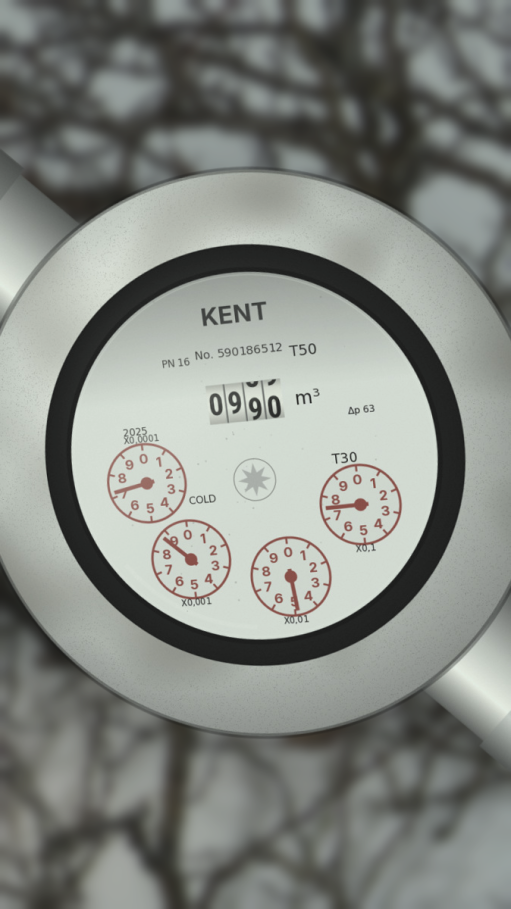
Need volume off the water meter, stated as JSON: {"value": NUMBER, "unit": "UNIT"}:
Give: {"value": 989.7487, "unit": "m³"}
